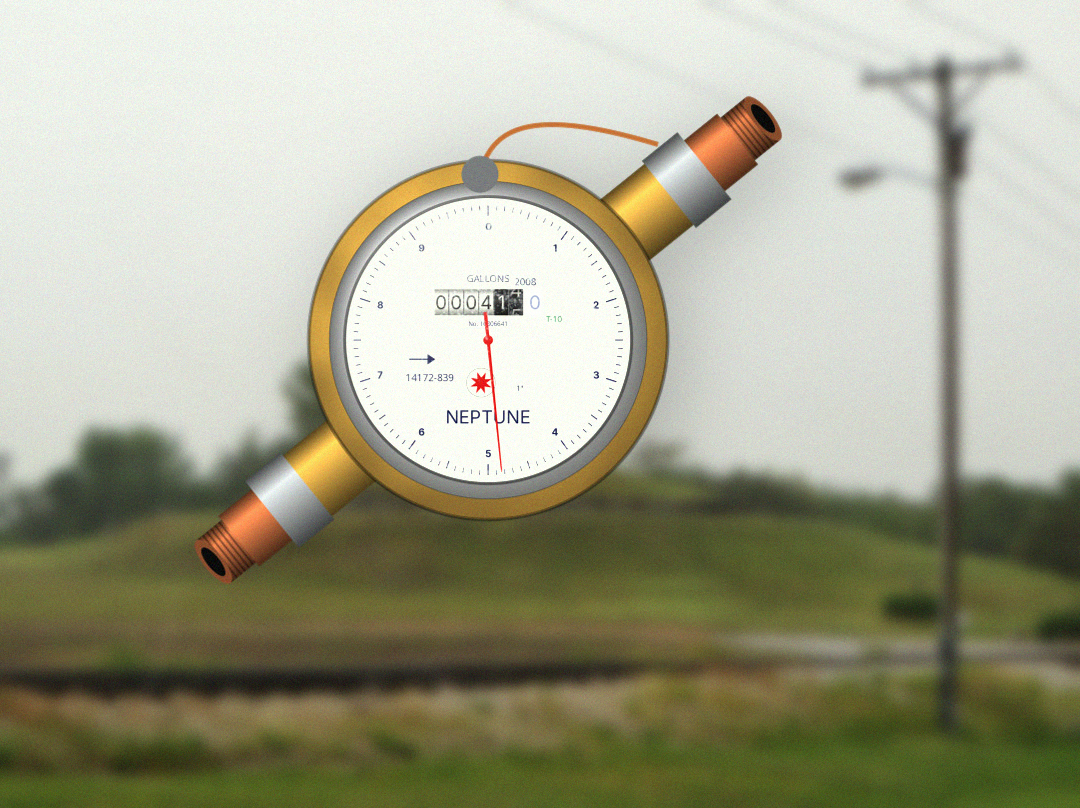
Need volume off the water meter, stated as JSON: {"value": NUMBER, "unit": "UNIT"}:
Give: {"value": 4144.8, "unit": "gal"}
